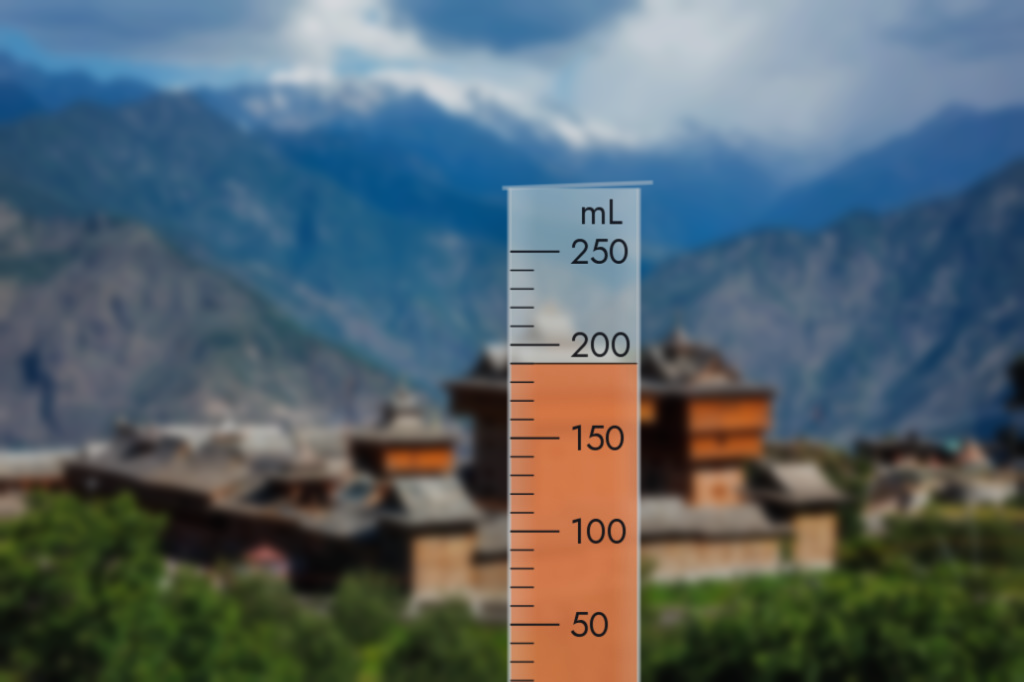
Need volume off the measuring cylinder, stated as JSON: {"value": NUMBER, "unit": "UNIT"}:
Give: {"value": 190, "unit": "mL"}
